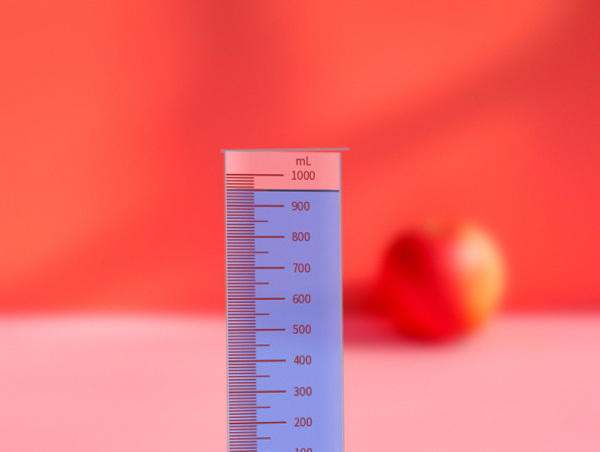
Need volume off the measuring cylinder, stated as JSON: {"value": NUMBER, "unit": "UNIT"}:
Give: {"value": 950, "unit": "mL"}
